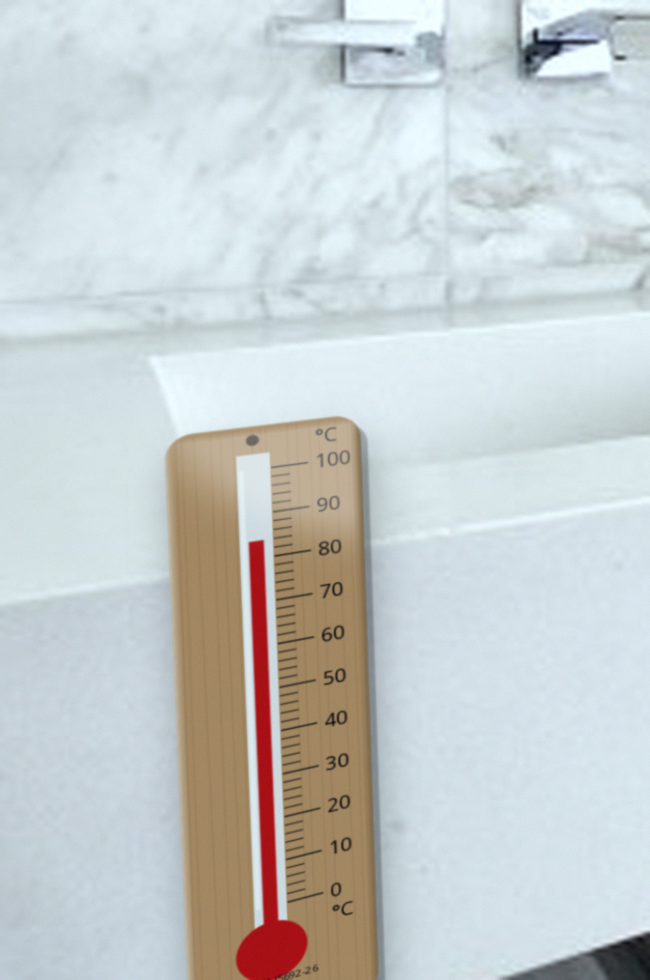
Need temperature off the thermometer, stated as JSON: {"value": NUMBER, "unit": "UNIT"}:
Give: {"value": 84, "unit": "°C"}
